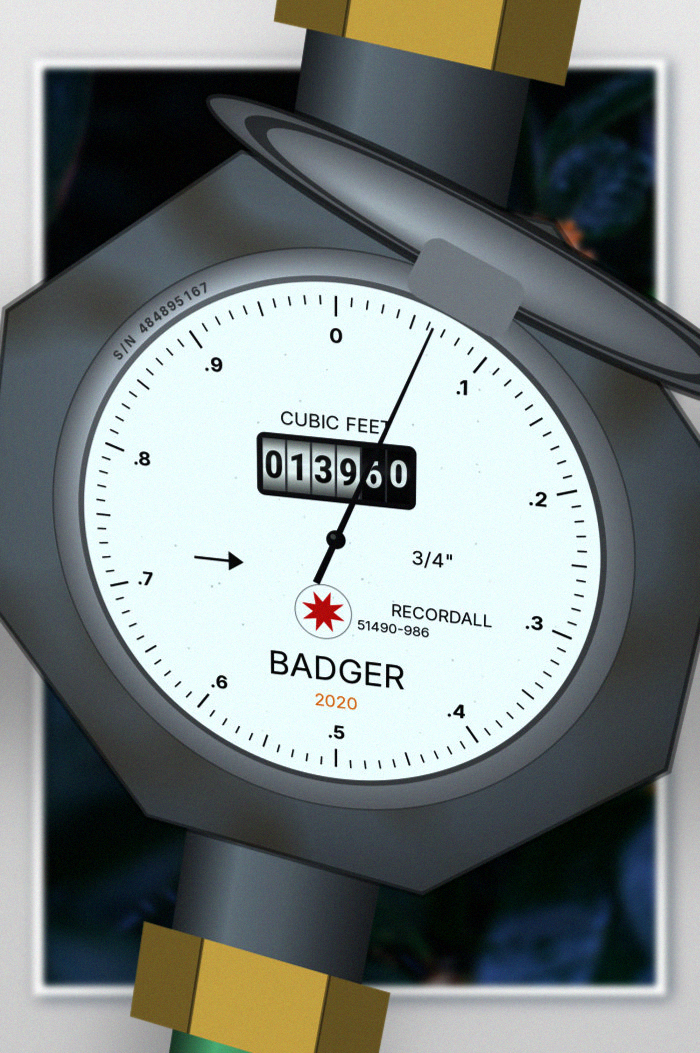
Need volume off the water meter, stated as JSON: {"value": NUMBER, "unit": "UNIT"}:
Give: {"value": 13960.06, "unit": "ft³"}
